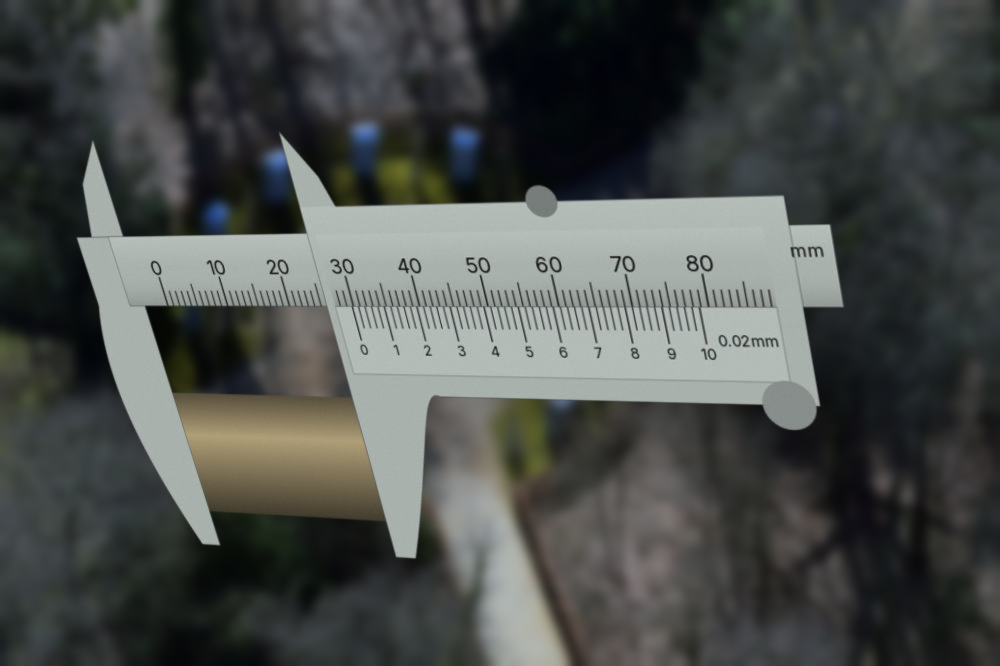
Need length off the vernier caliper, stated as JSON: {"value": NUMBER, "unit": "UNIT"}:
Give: {"value": 29.8, "unit": "mm"}
